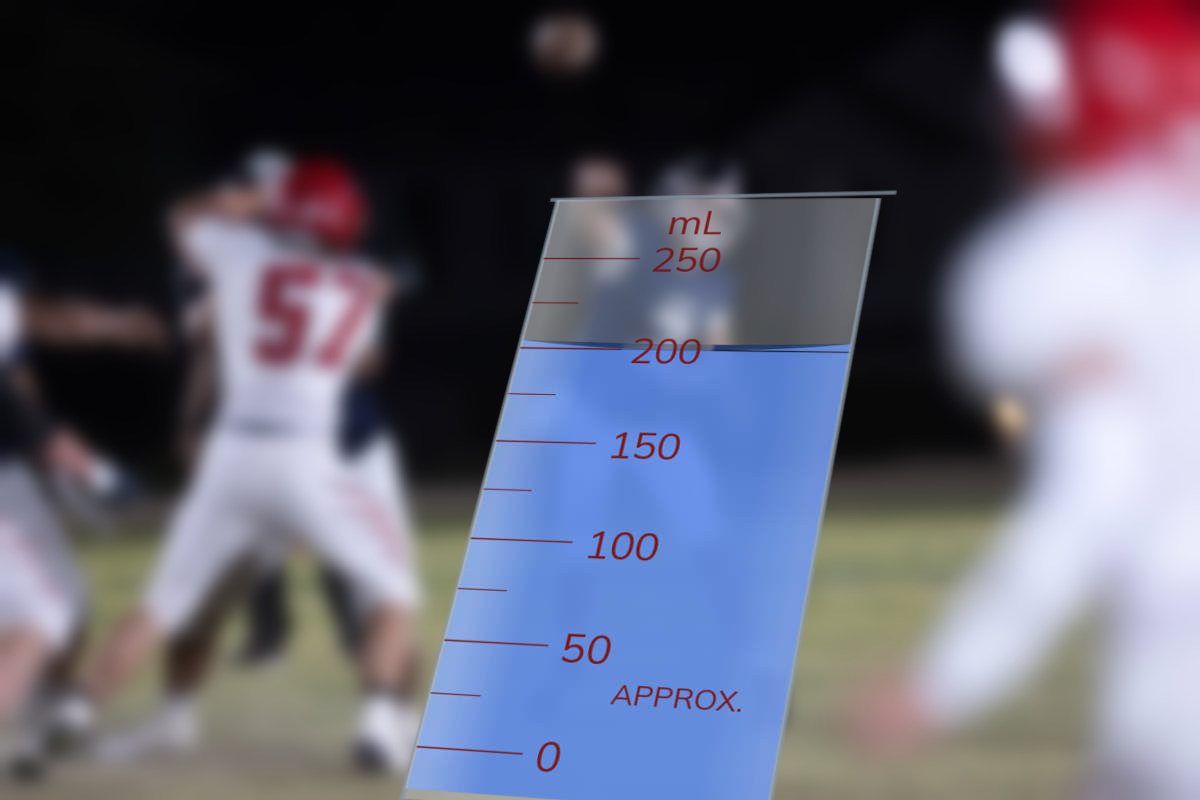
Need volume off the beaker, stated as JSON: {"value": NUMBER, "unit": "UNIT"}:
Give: {"value": 200, "unit": "mL"}
